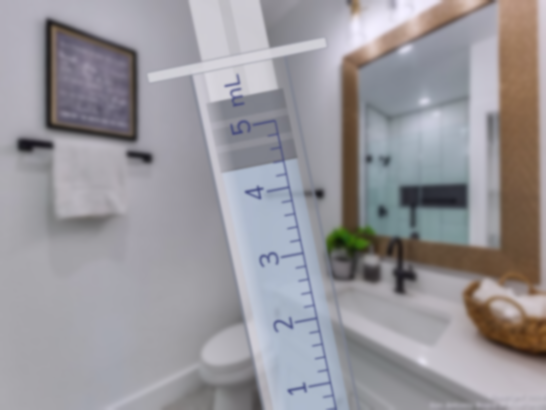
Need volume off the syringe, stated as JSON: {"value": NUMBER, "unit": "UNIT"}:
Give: {"value": 4.4, "unit": "mL"}
